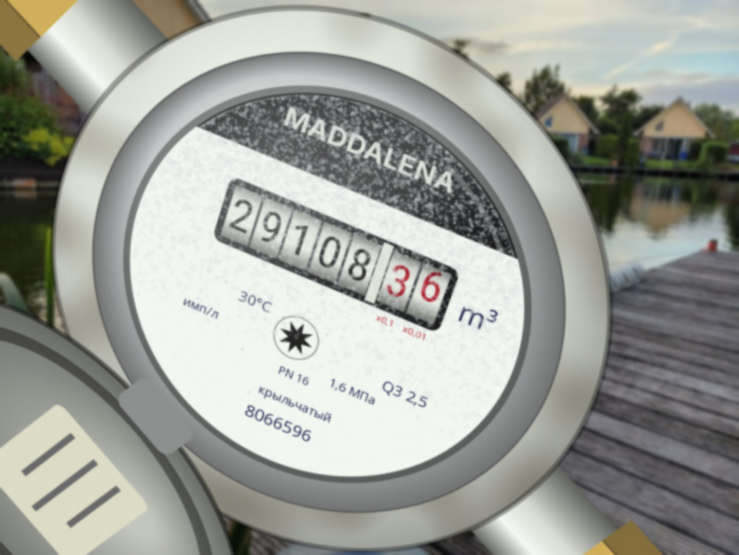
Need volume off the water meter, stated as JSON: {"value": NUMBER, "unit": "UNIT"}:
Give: {"value": 29108.36, "unit": "m³"}
